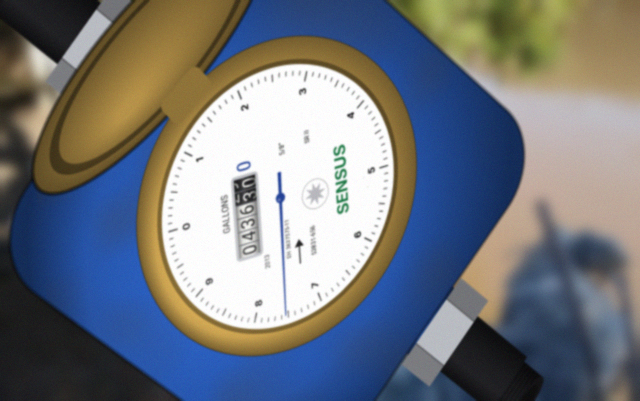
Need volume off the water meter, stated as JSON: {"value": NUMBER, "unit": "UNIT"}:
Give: {"value": 436297.5, "unit": "gal"}
